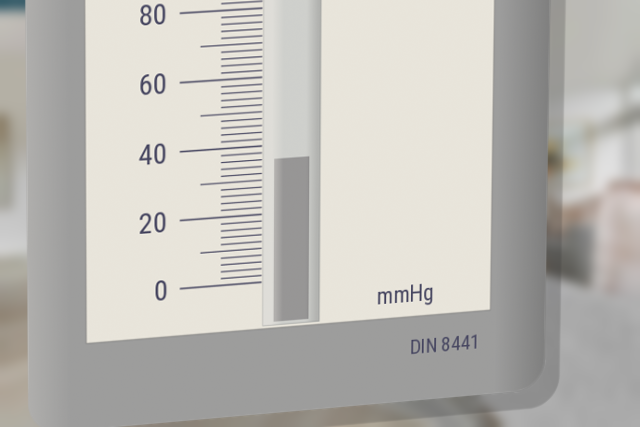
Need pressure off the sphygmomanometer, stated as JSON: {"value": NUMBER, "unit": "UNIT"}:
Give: {"value": 36, "unit": "mmHg"}
